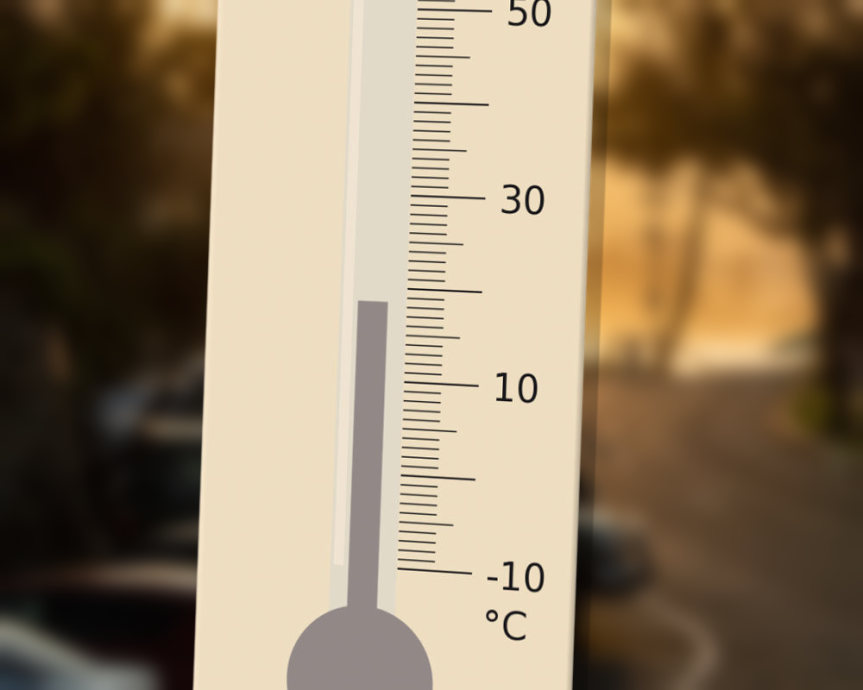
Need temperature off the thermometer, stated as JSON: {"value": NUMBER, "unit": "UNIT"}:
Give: {"value": 18.5, "unit": "°C"}
